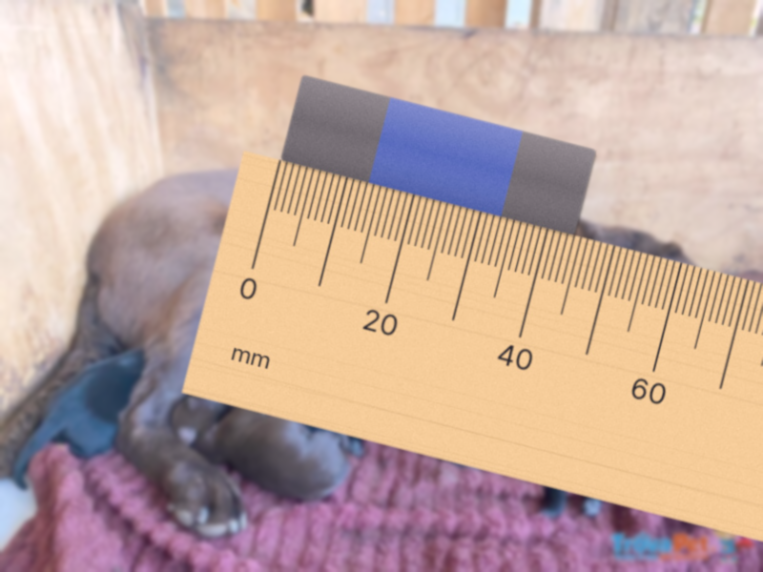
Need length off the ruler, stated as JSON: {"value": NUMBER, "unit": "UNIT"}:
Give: {"value": 44, "unit": "mm"}
